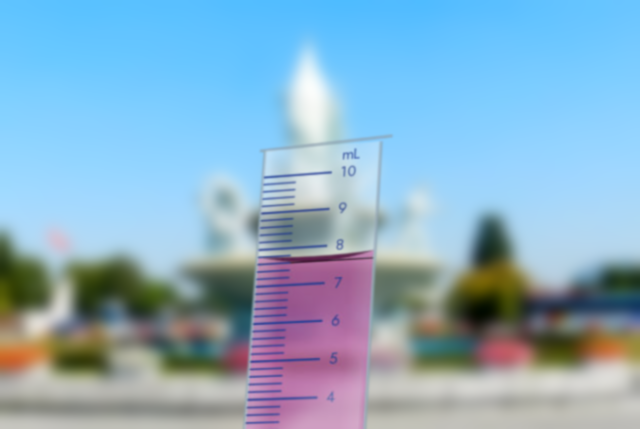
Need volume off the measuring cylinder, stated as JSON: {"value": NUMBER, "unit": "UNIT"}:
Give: {"value": 7.6, "unit": "mL"}
